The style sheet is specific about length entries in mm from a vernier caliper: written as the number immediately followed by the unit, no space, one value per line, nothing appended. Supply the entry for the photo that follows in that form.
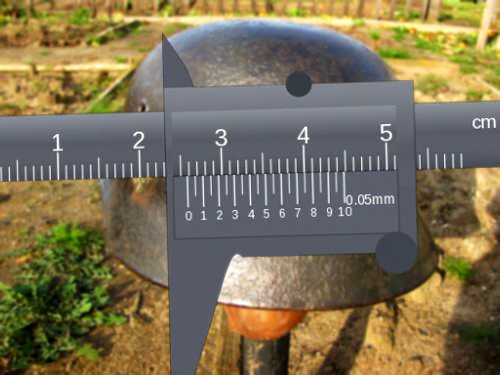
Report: 25.8mm
